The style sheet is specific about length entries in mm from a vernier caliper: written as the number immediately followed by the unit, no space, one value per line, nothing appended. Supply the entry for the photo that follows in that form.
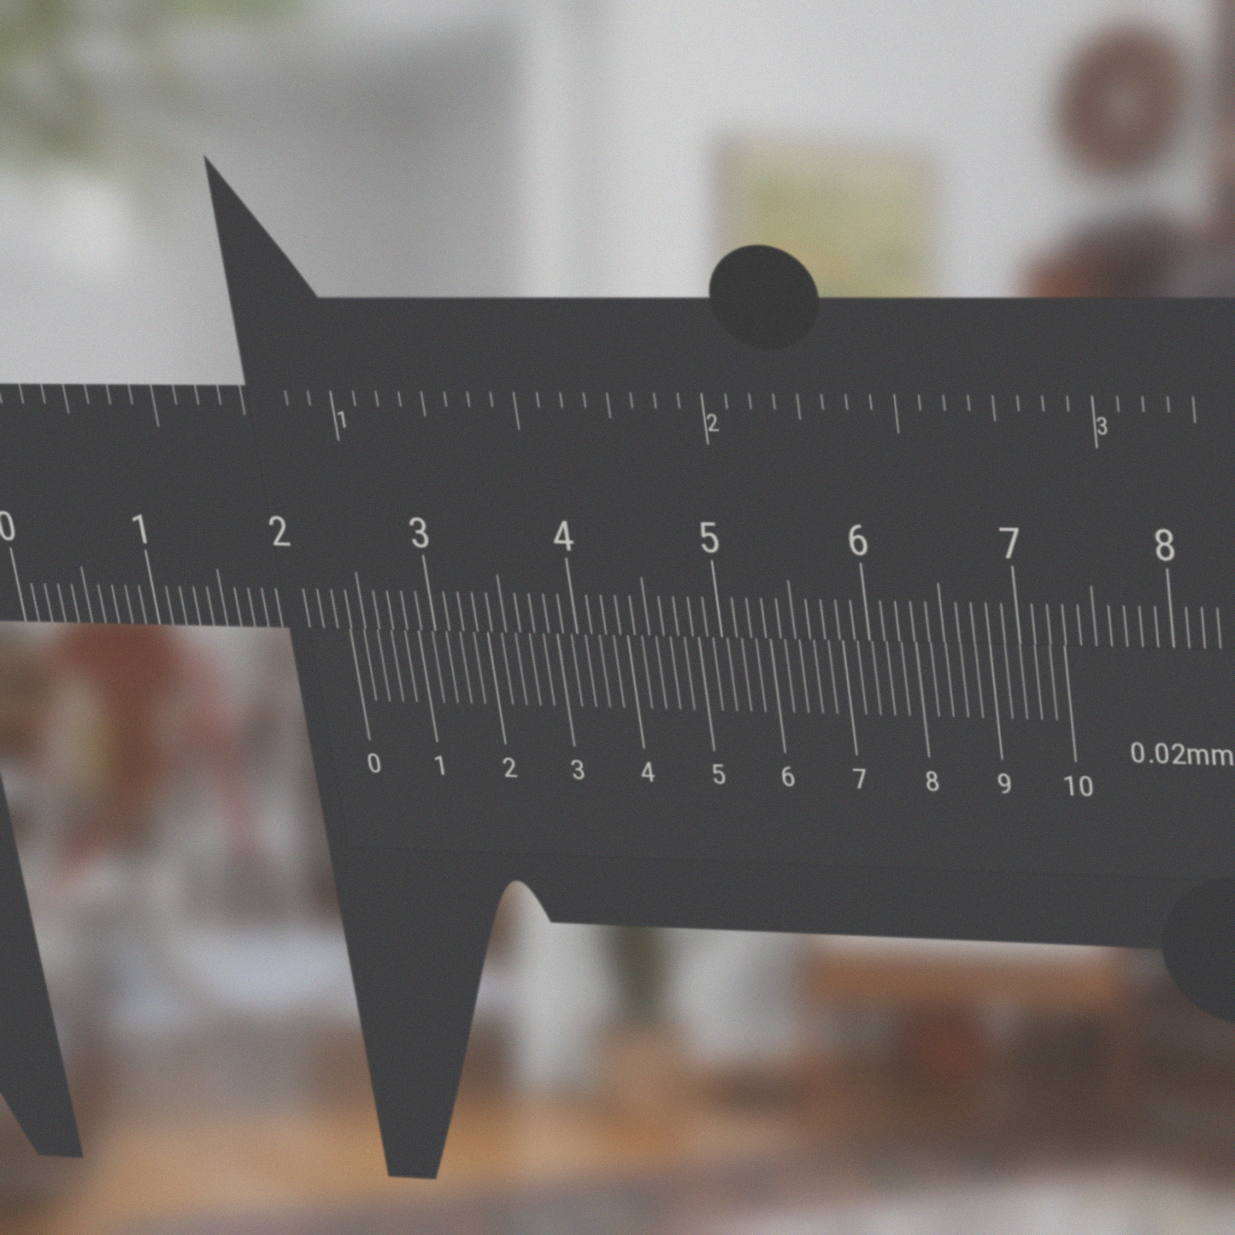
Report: 23.9mm
